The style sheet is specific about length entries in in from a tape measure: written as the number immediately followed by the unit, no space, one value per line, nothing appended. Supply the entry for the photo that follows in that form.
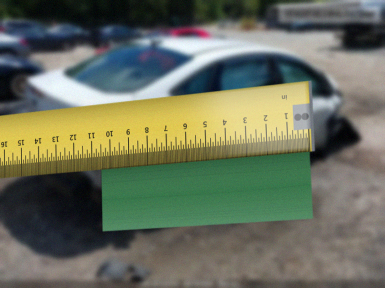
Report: 10.5in
